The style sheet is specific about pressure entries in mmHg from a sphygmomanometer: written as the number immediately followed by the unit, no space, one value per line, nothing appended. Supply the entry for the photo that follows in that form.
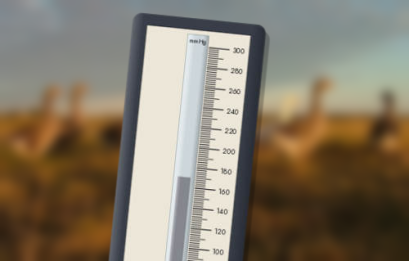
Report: 170mmHg
